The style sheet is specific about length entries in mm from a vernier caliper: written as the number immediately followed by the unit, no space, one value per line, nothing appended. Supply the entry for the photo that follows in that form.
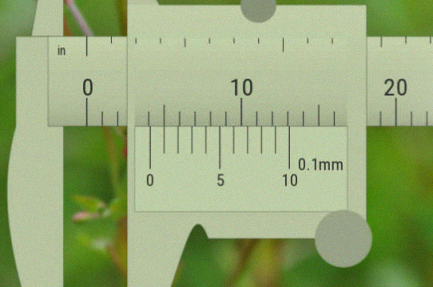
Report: 4.1mm
